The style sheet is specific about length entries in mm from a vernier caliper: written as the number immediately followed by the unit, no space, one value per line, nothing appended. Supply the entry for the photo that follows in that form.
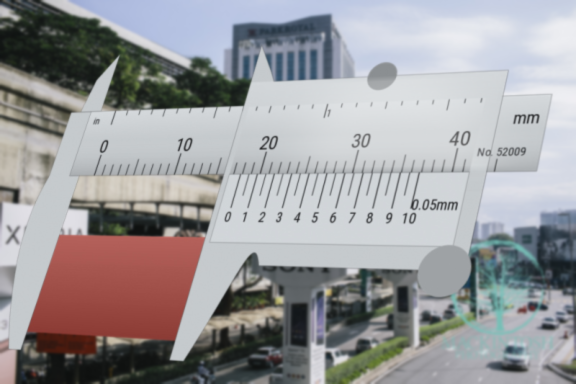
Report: 17.8mm
